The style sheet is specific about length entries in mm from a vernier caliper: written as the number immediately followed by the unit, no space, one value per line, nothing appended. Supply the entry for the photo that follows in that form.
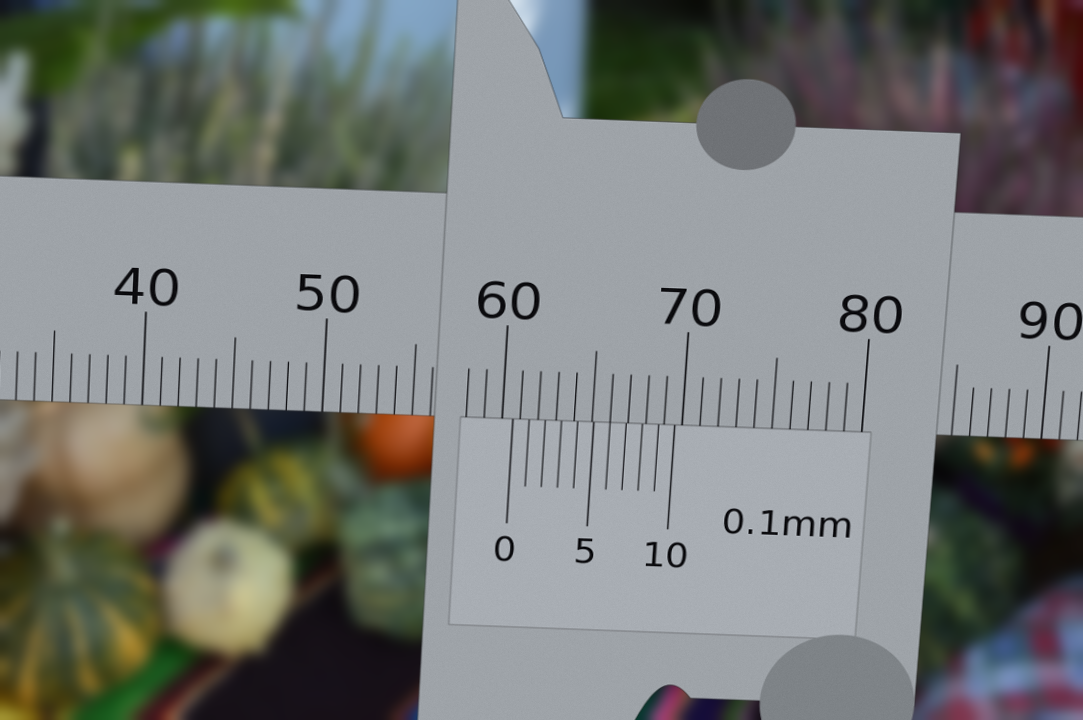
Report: 60.6mm
